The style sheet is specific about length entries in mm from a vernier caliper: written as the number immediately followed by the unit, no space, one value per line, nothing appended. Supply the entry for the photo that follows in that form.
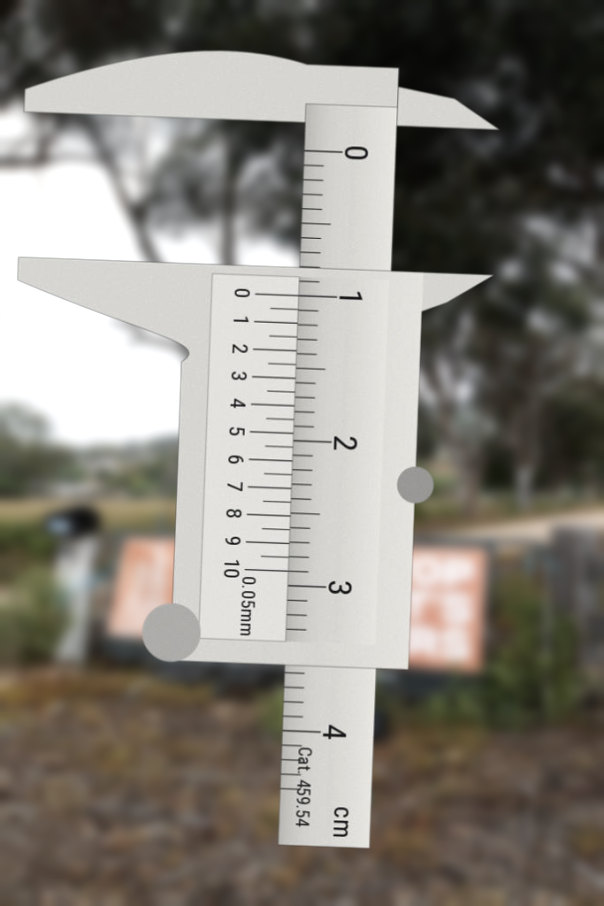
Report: 10.0mm
